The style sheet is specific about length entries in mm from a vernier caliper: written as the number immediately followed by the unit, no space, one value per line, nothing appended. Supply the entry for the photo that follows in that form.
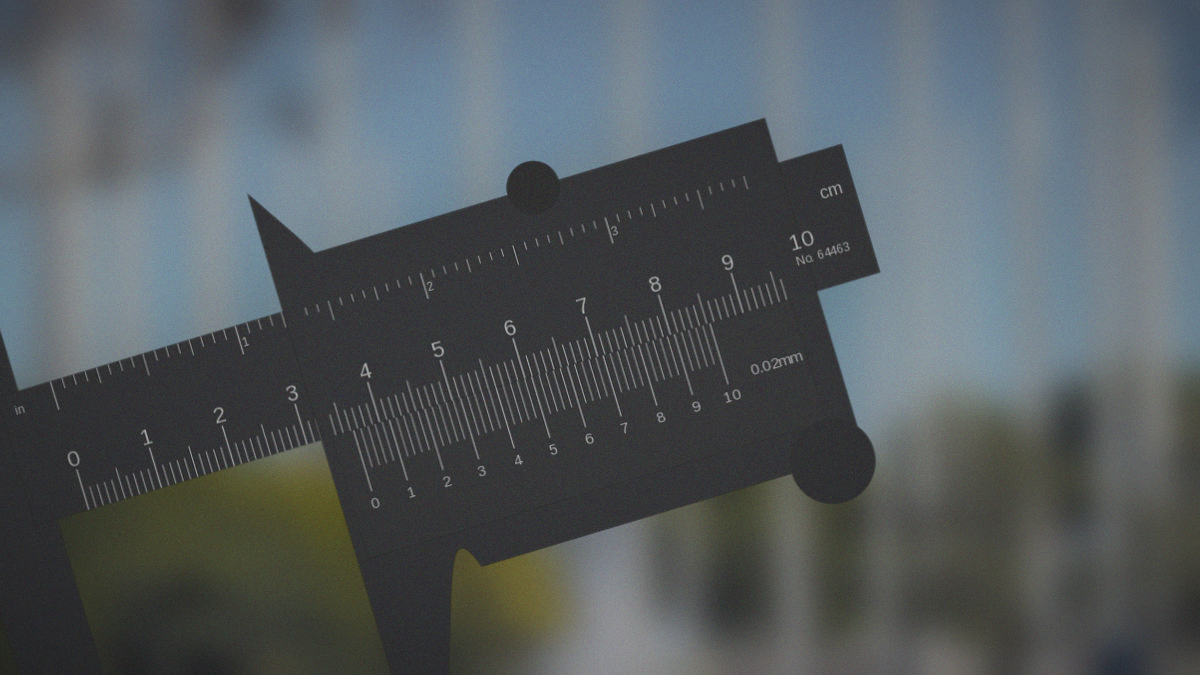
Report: 36.4mm
